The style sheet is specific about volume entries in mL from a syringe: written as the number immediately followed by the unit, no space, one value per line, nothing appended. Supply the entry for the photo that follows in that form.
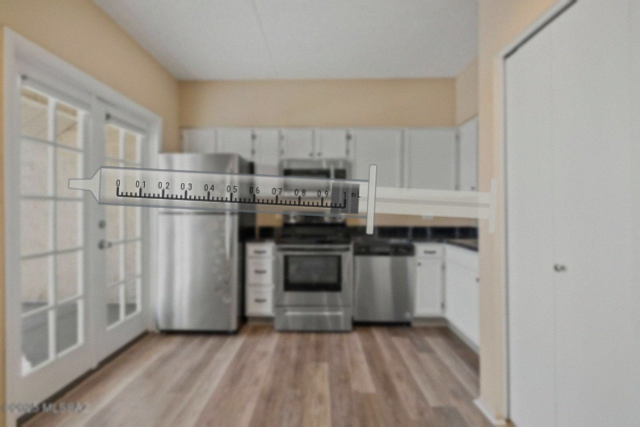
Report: 0.94mL
